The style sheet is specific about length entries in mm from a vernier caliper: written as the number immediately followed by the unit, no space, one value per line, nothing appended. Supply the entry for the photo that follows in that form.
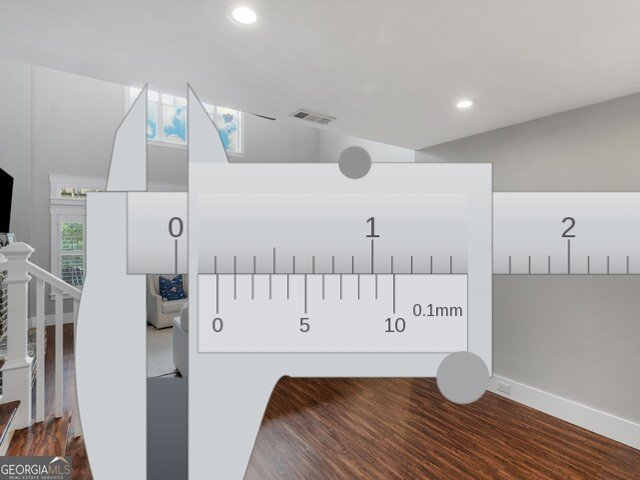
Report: 2.1mm
